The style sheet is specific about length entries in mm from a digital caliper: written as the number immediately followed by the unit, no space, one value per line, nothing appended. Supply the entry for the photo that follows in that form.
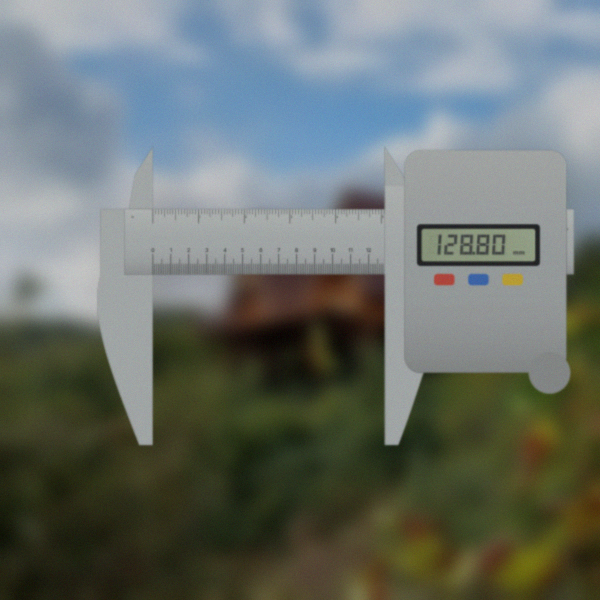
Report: 128.80mm
